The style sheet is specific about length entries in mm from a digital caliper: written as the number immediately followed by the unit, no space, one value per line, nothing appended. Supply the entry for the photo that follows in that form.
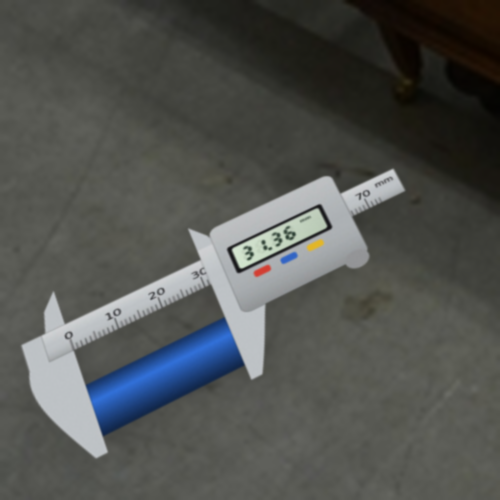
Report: 31.36mm
